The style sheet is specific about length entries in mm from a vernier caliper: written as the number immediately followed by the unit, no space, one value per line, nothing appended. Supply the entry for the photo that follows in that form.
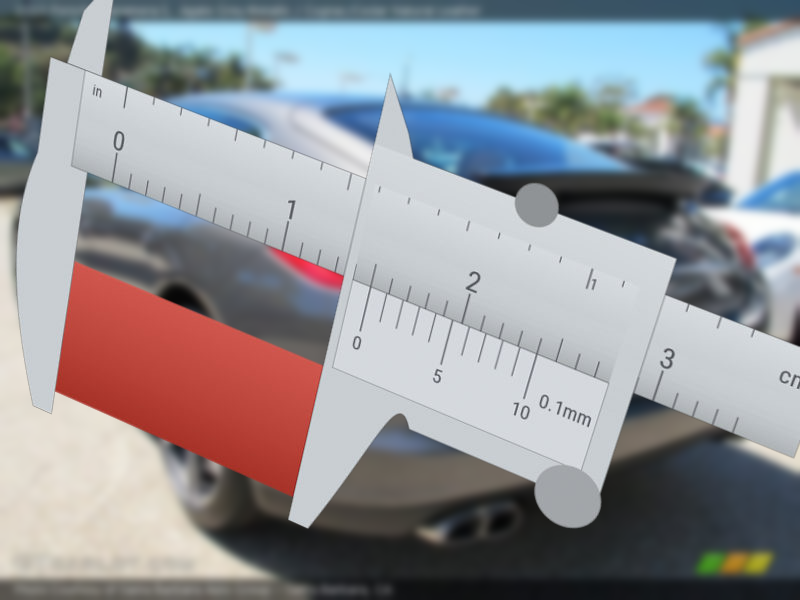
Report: 15.0mm
